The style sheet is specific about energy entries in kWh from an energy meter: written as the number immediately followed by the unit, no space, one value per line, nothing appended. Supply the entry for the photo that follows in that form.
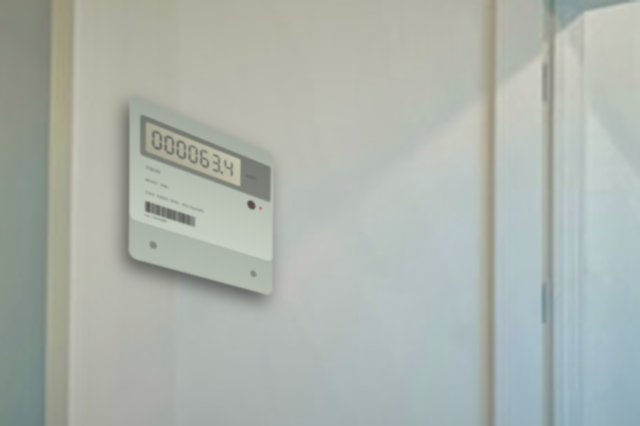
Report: 63.4kWh
